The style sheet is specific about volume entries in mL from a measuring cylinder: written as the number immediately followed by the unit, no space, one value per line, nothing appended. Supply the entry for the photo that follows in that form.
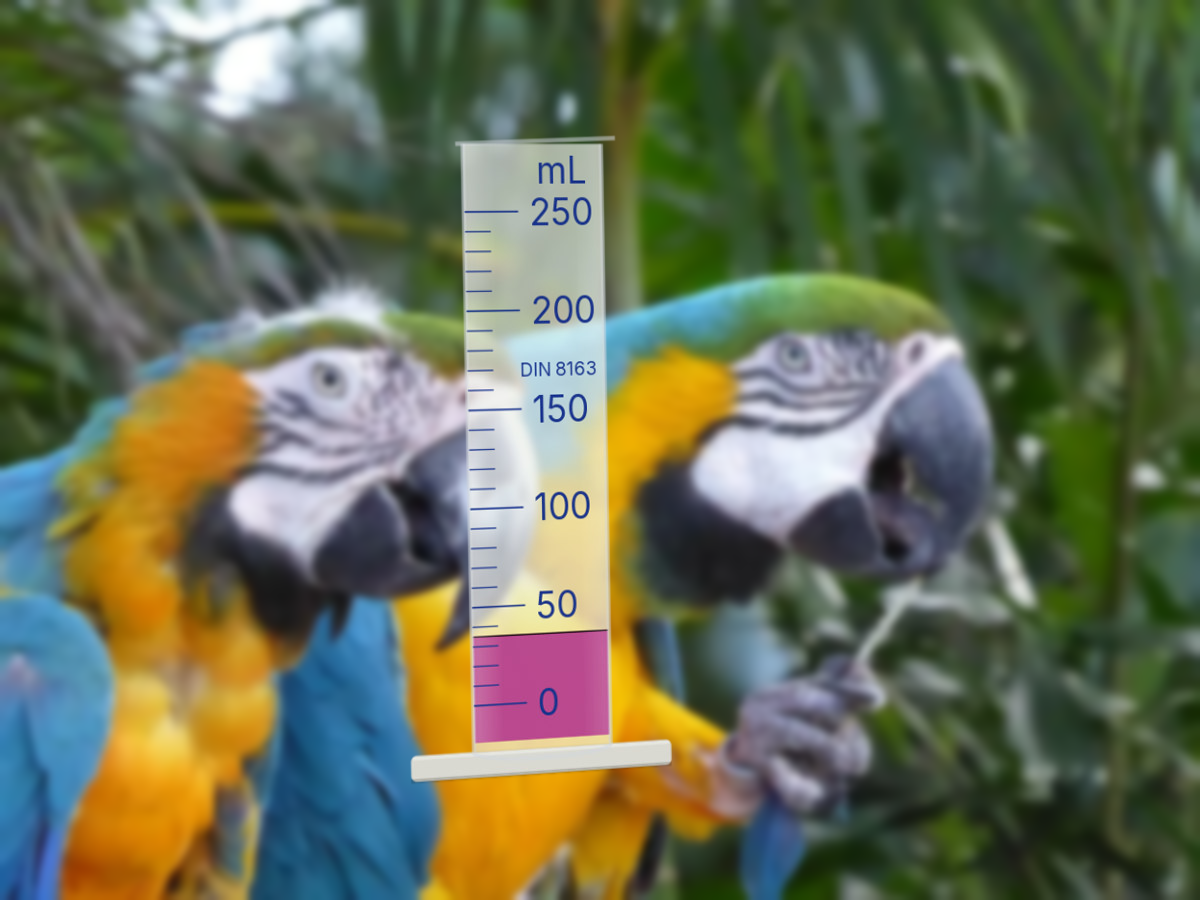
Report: 35mL
